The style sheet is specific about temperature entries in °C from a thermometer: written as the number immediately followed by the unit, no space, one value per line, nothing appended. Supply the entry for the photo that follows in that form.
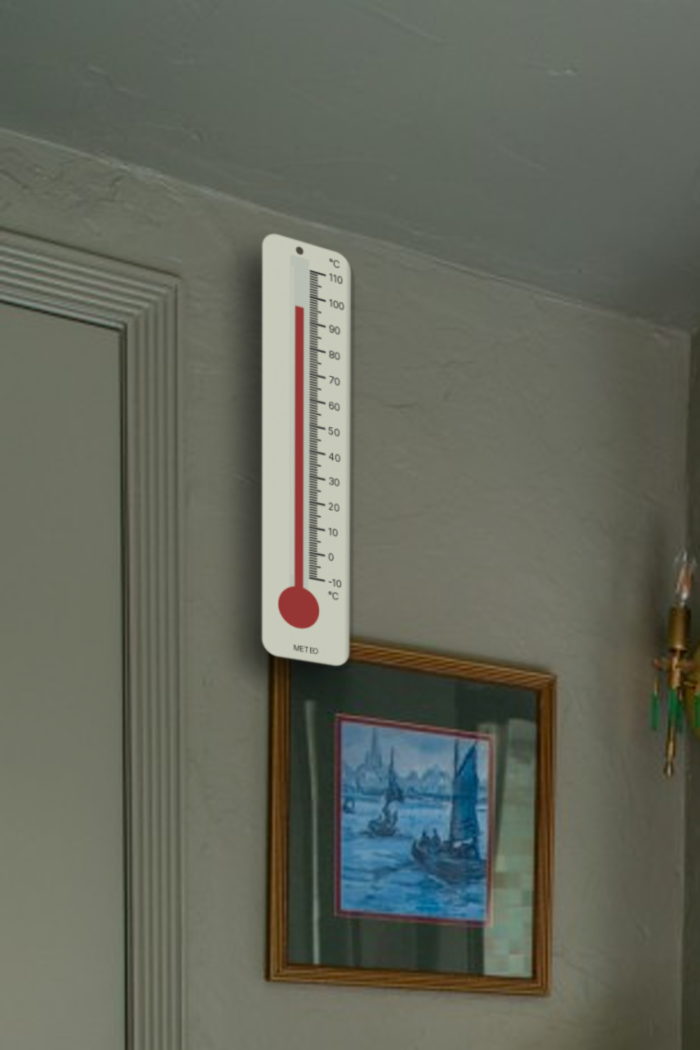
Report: 95°C
